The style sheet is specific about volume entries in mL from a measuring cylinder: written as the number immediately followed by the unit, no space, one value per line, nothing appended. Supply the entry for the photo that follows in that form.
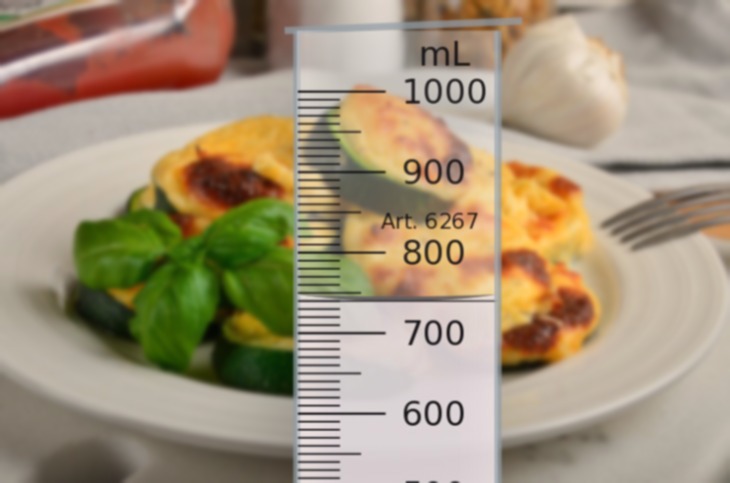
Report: 740mL
